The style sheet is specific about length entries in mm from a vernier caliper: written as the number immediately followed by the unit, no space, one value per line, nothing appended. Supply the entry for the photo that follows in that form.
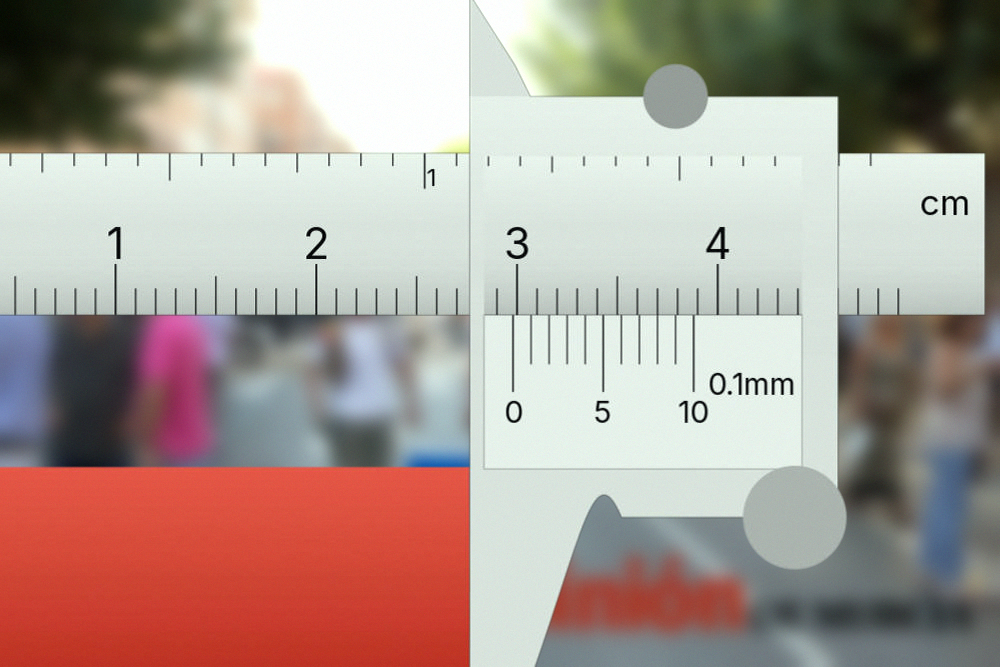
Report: 29.8mm
